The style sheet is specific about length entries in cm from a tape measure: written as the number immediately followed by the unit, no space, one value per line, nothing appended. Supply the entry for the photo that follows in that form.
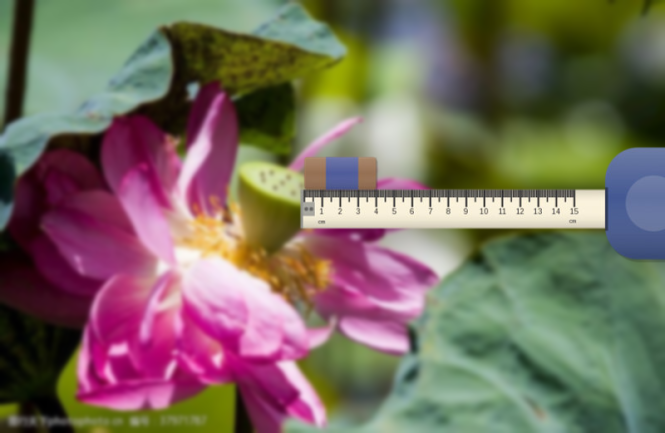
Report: 4cm
